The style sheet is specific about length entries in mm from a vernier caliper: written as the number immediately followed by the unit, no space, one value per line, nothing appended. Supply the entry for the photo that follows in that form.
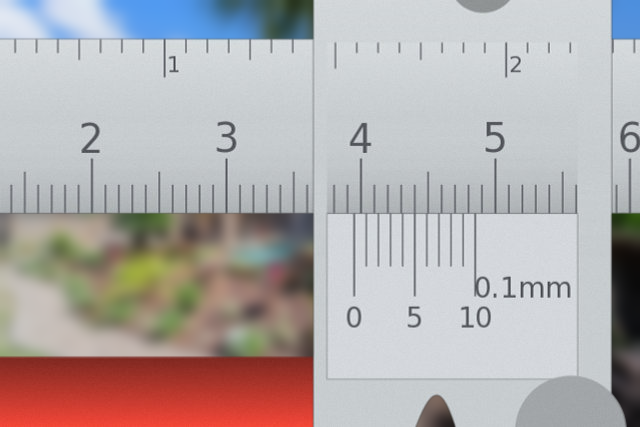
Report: 39.5mm
